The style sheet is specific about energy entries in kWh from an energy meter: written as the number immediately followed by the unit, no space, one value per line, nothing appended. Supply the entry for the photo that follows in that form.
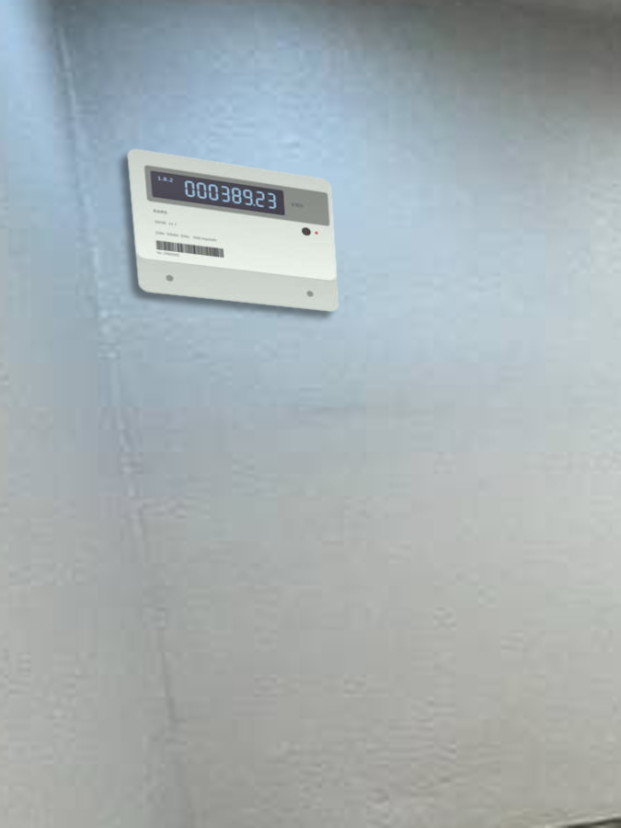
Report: 389.23kWh
